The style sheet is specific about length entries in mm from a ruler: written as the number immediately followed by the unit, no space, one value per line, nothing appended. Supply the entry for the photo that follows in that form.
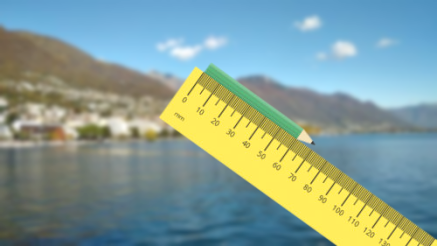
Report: 70mm
